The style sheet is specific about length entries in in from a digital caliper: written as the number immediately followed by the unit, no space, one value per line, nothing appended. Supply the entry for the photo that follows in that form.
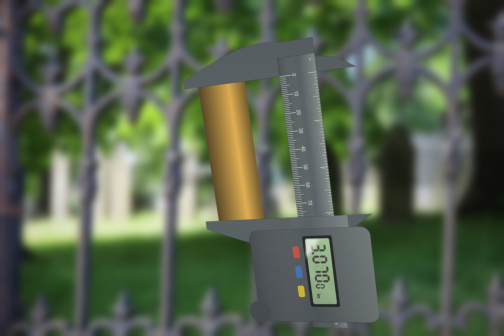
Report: 3.0700in
